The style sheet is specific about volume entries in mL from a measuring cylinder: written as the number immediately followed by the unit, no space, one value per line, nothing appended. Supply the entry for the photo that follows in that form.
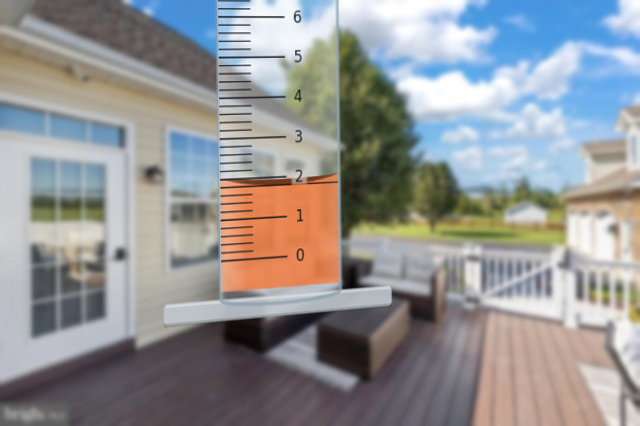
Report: 1.8mL
